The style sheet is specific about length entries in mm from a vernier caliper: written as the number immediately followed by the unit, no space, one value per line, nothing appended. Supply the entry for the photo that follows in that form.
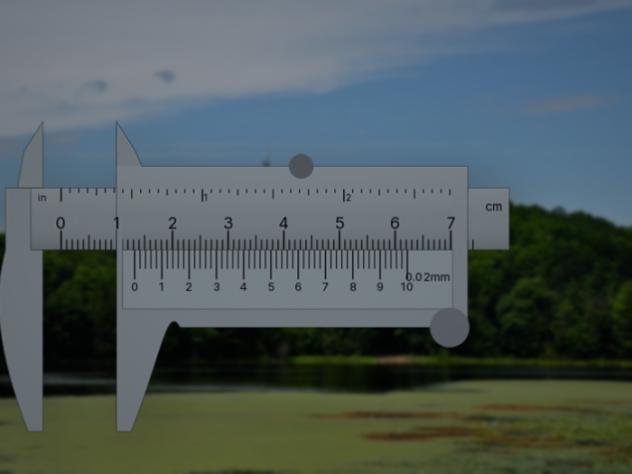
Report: 13.2mm
